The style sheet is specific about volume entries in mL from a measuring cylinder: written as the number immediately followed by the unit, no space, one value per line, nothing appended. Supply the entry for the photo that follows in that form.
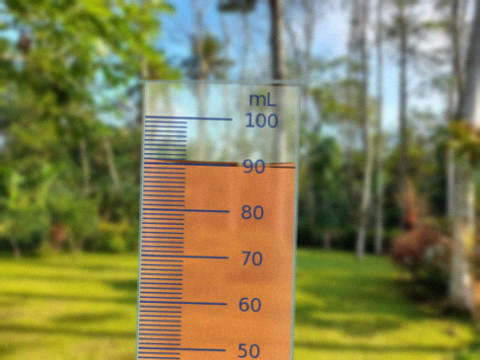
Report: 90mL
